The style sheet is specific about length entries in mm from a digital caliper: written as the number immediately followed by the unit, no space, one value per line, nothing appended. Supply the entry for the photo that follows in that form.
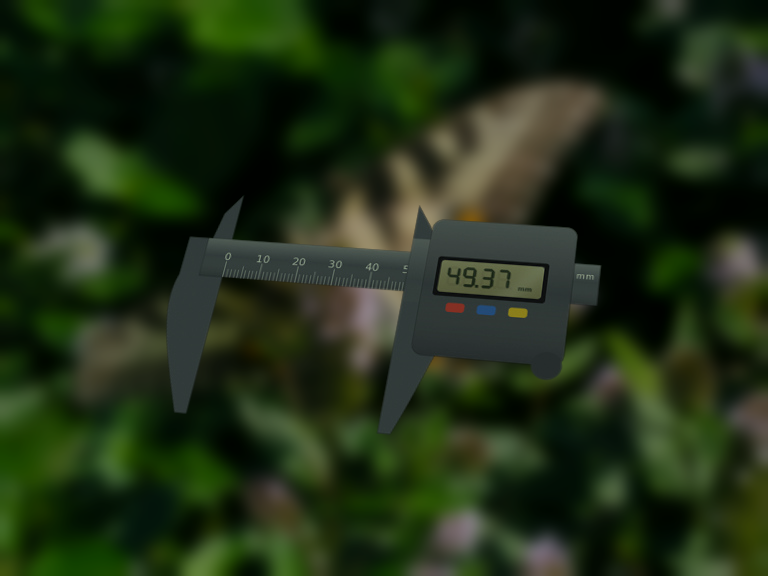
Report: 49.37mm
